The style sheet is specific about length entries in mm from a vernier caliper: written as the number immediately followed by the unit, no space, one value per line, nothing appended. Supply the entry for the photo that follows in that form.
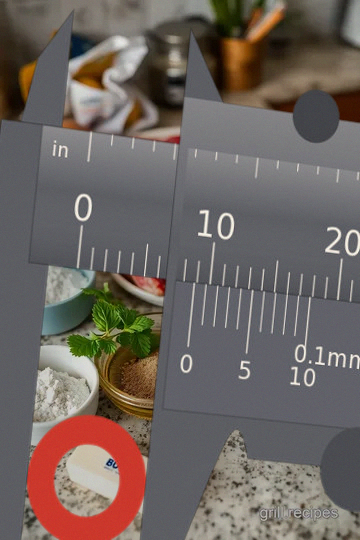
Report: 8.8mm
